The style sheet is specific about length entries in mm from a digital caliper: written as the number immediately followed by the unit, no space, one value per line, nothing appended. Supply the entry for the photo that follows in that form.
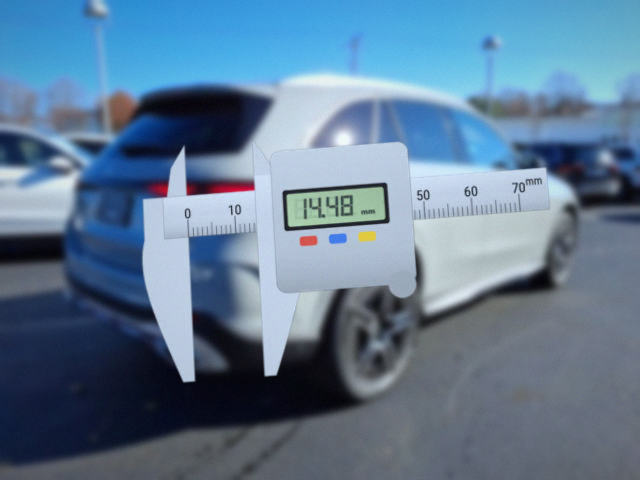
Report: 14.48mm
